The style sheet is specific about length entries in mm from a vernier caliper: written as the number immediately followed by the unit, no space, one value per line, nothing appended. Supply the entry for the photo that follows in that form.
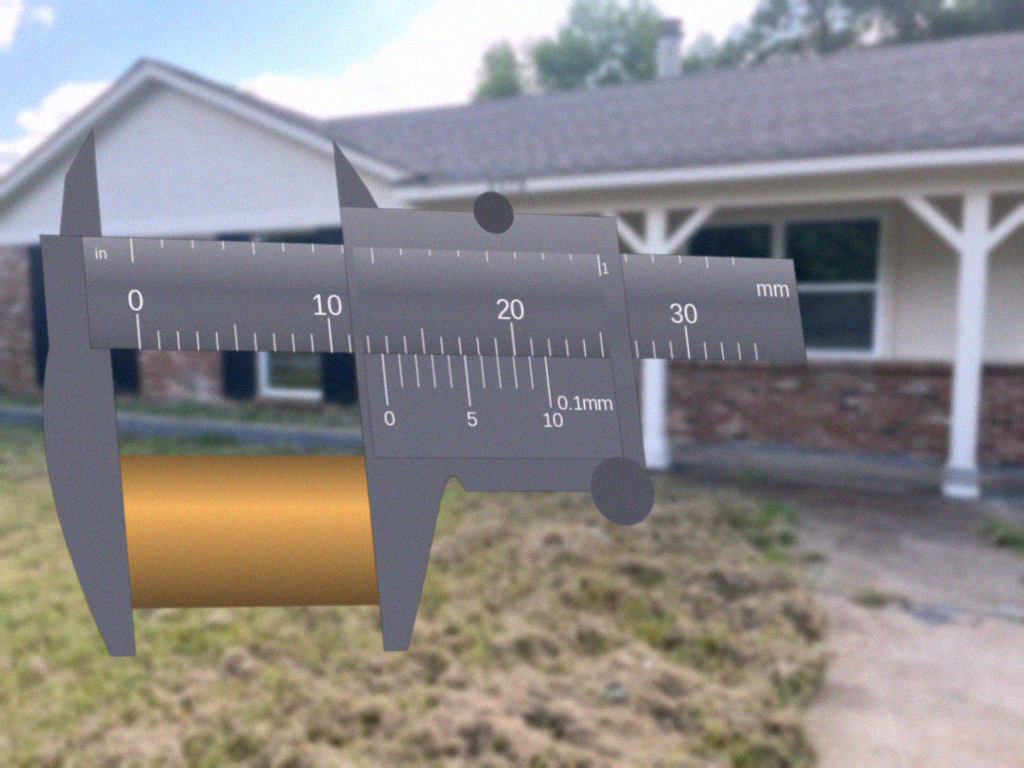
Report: 12.7mm
